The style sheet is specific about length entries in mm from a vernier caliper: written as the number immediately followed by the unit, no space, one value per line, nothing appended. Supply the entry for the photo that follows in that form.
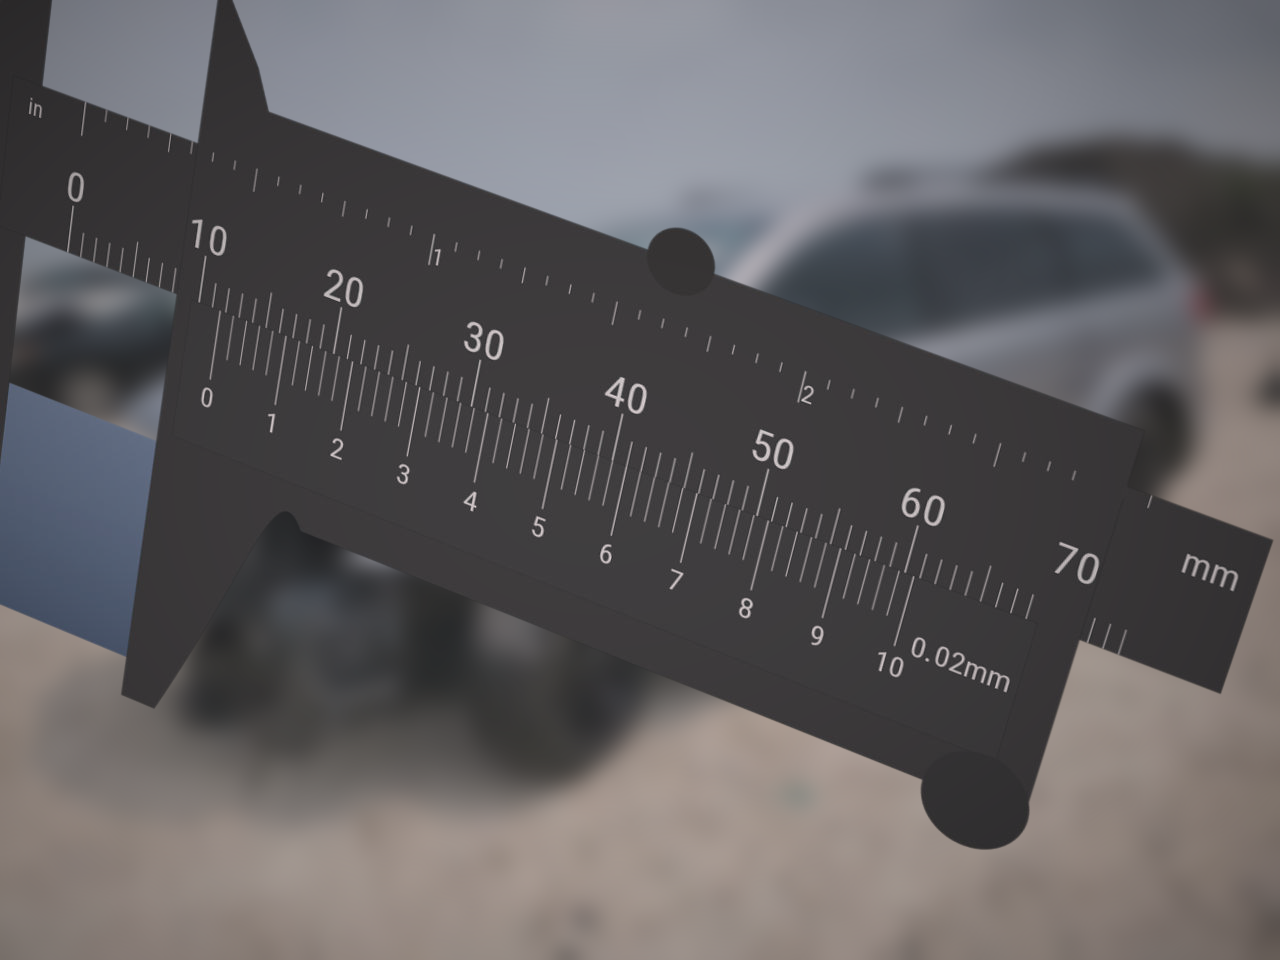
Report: 11.6mm
